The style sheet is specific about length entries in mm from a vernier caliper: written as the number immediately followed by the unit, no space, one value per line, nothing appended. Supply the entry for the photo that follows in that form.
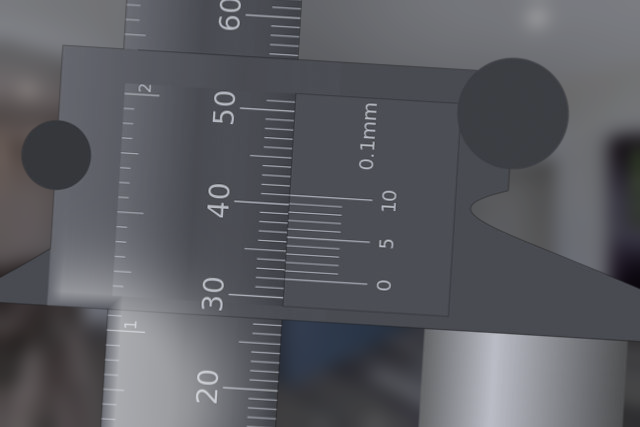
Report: 32.0mm
